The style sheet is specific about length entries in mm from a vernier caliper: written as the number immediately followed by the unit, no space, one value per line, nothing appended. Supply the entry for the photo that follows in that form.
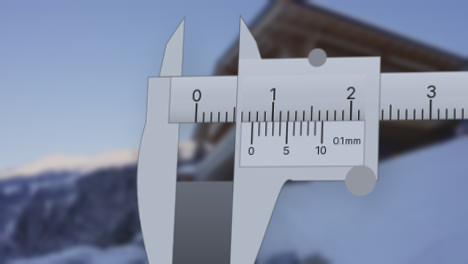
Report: 7.4mm
